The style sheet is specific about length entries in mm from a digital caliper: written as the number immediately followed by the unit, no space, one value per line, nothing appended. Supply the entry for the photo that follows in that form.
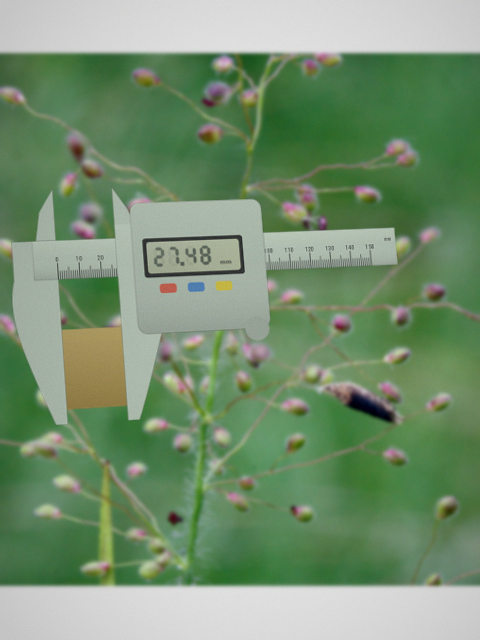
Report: 27.48mm
